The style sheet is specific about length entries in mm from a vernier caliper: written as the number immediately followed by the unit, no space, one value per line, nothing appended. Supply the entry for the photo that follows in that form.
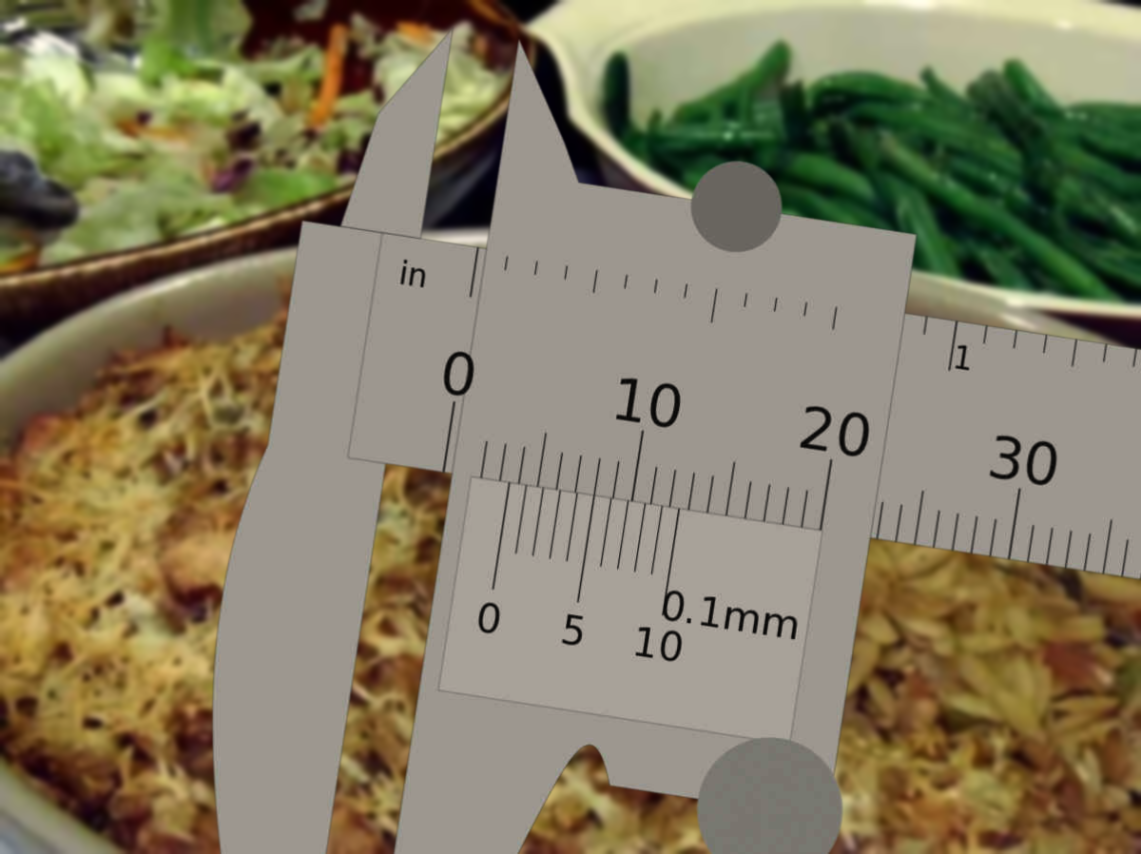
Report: 3.5mm
